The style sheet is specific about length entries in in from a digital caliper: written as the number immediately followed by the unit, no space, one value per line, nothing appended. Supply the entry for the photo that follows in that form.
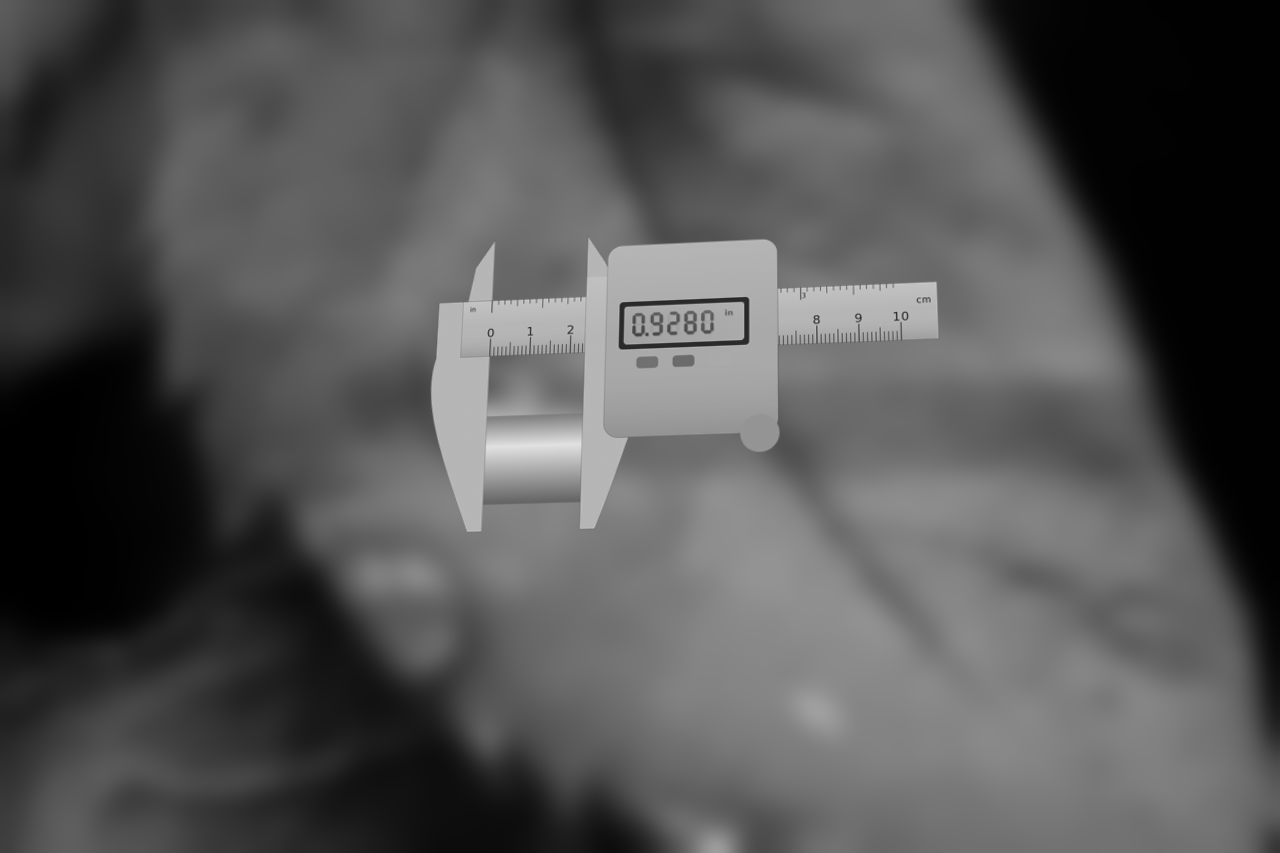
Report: 0.9280in
